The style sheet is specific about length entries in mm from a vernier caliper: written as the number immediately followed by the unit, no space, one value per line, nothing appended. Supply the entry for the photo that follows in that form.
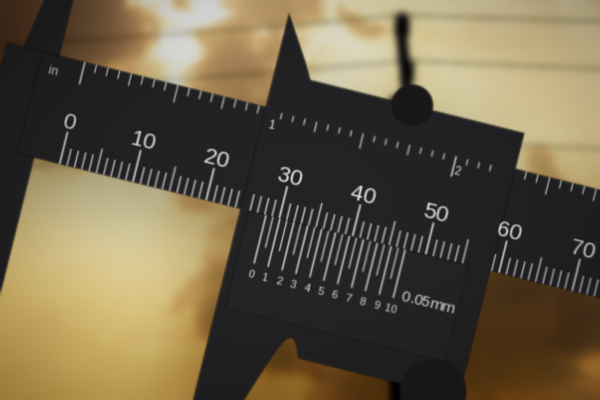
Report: 28.2mm
